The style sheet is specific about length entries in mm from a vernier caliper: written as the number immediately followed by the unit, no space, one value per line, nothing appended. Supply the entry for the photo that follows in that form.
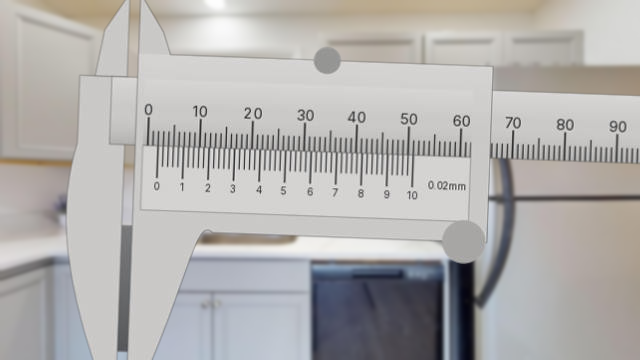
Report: 2.0mm
